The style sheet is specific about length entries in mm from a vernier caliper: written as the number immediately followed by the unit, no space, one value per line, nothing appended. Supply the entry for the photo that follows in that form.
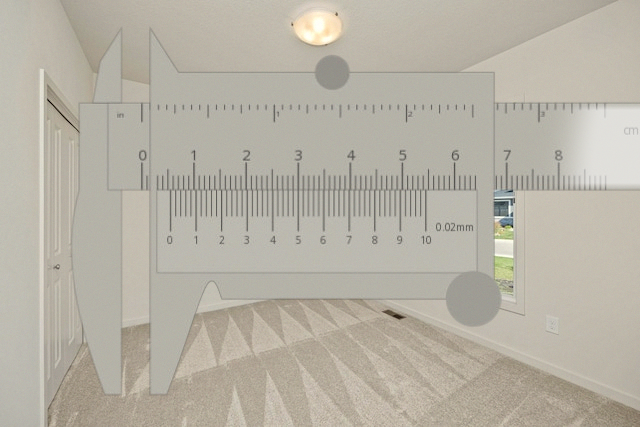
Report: 5.5mm
